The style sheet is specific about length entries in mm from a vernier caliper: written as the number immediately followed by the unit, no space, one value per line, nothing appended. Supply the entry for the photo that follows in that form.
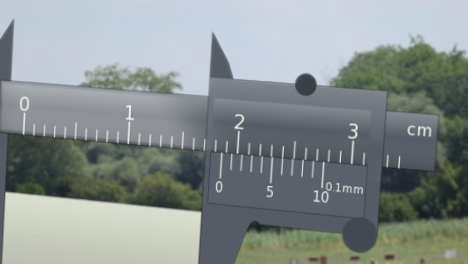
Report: 18.6mm
